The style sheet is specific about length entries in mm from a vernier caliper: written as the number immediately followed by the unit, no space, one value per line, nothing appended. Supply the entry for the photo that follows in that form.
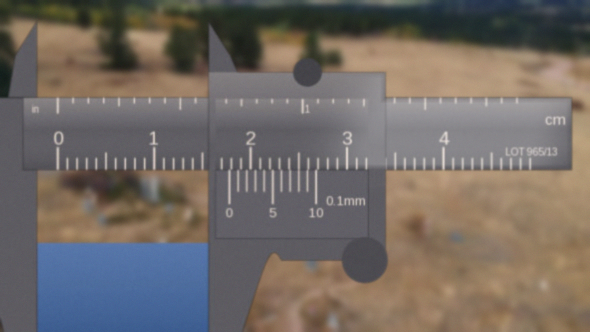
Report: 17.8mm
